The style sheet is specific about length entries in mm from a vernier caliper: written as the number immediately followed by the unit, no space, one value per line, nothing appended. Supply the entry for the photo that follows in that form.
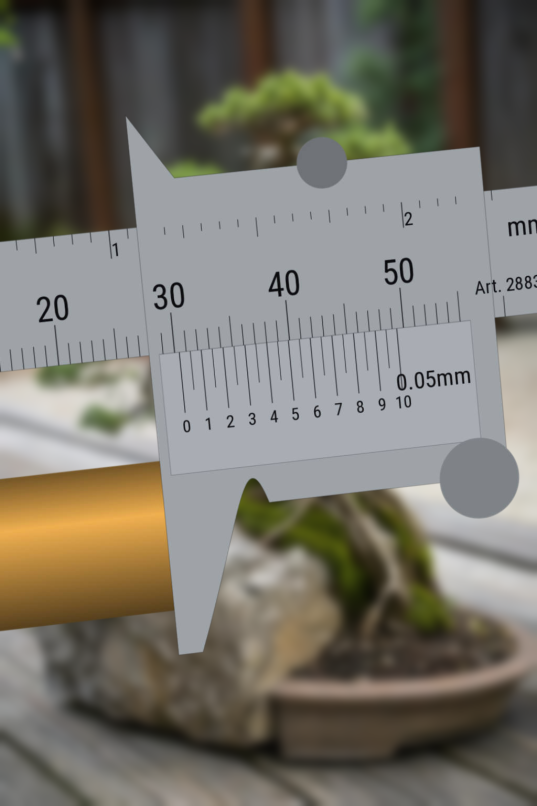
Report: 30.4mm
